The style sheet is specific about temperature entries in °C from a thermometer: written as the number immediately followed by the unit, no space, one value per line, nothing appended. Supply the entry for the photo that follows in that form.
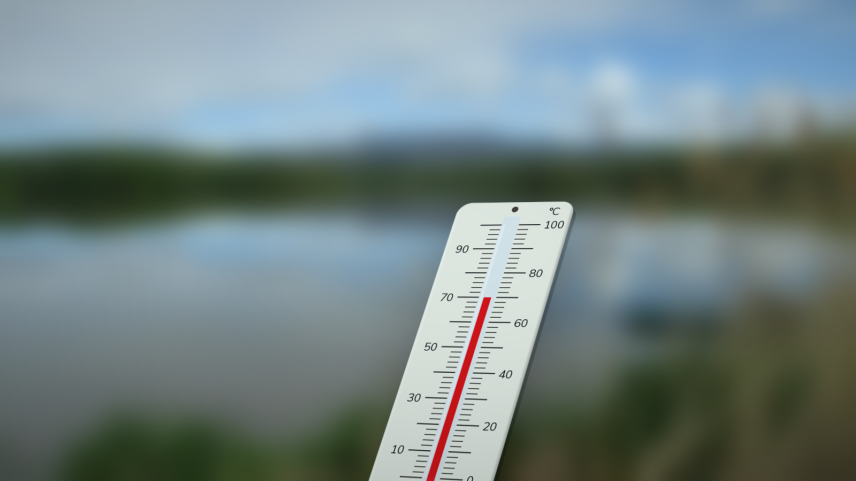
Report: 70°C
